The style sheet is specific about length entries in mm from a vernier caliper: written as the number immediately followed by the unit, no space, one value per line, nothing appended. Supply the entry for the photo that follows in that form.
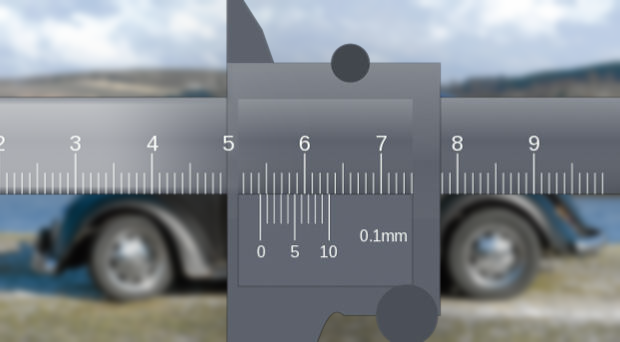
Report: 54.2mm
